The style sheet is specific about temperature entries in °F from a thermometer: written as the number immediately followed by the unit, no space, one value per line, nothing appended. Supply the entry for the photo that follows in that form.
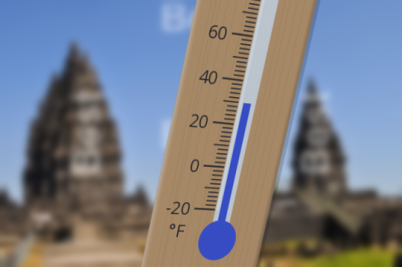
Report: 30°F
